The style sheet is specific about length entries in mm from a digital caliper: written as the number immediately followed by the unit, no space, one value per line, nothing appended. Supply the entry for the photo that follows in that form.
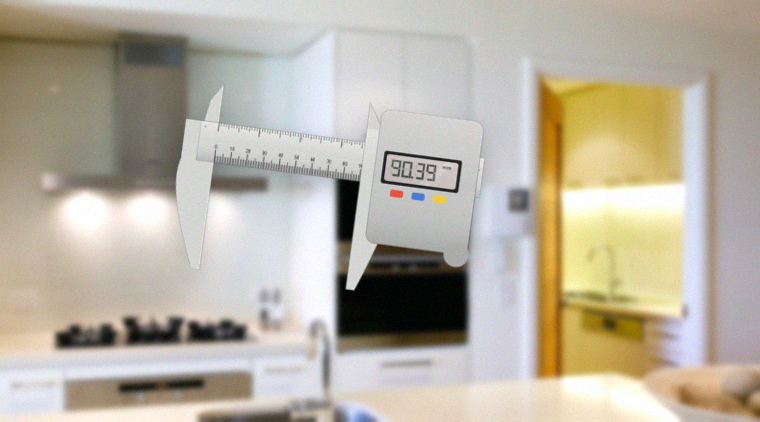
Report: 90.39mm
